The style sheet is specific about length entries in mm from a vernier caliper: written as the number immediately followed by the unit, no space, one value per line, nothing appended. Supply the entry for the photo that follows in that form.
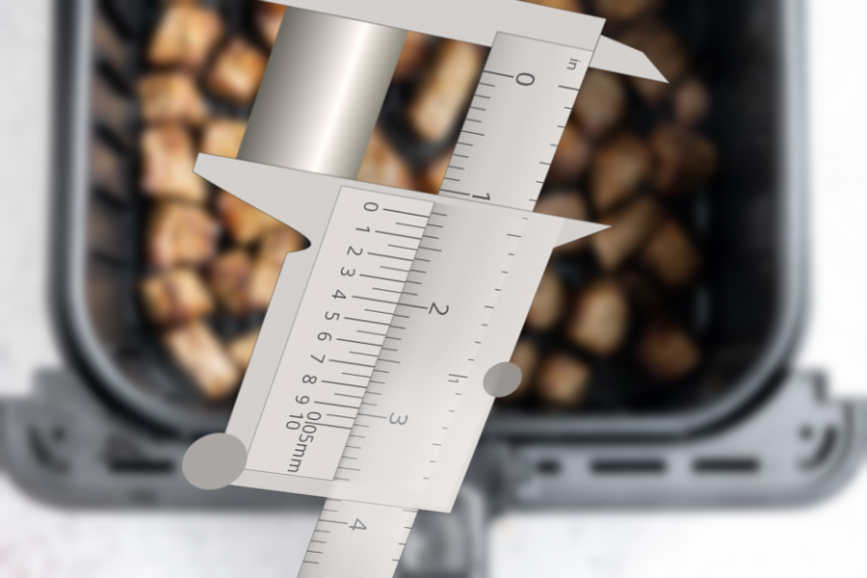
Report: 12.4mm
